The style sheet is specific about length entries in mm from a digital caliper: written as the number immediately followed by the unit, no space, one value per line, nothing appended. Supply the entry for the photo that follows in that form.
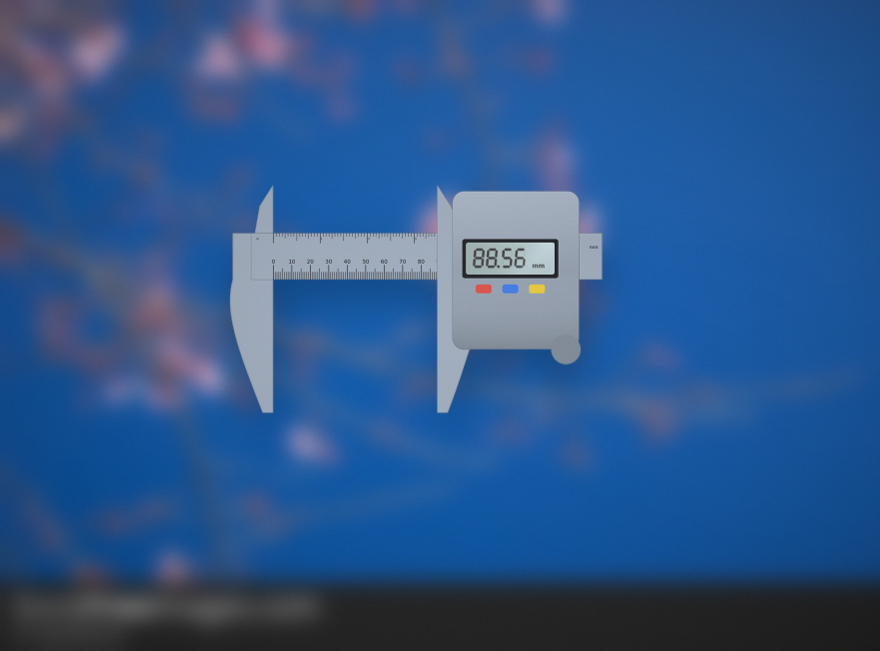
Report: 88.56mm
